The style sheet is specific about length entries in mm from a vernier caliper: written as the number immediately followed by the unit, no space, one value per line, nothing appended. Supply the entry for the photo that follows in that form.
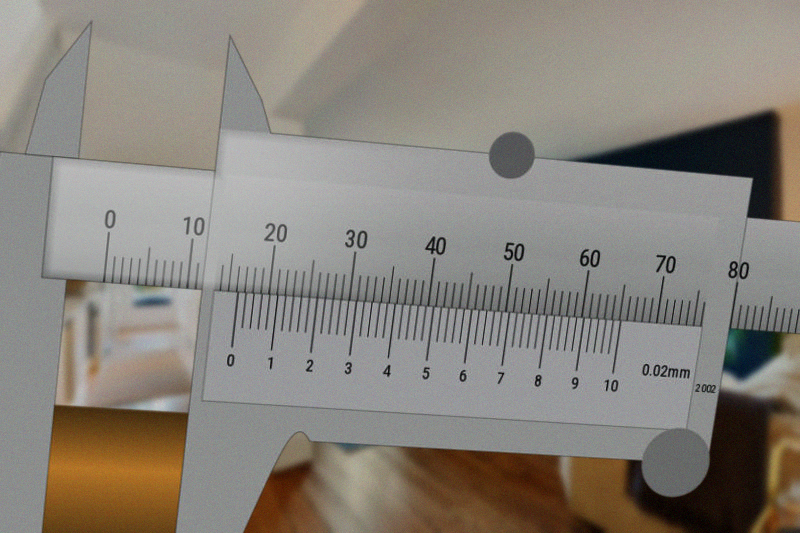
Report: 16.2mm
